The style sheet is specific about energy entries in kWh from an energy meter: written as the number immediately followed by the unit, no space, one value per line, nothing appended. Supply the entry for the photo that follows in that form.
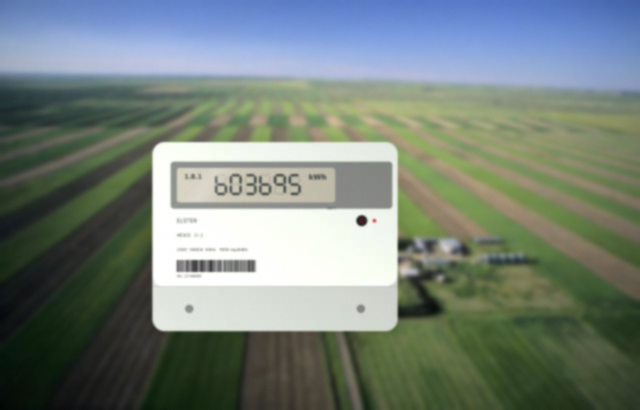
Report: 603695kWh
